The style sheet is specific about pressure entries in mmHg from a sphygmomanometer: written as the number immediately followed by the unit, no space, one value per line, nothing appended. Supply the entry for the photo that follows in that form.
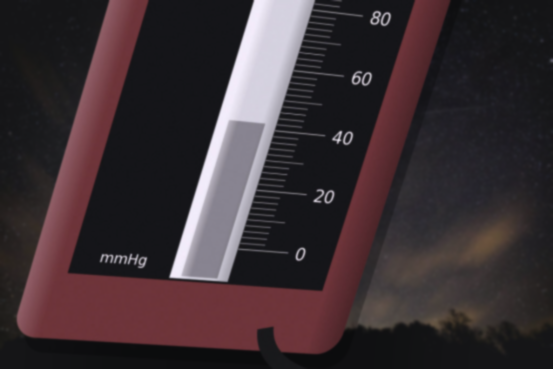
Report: 42mmHg
